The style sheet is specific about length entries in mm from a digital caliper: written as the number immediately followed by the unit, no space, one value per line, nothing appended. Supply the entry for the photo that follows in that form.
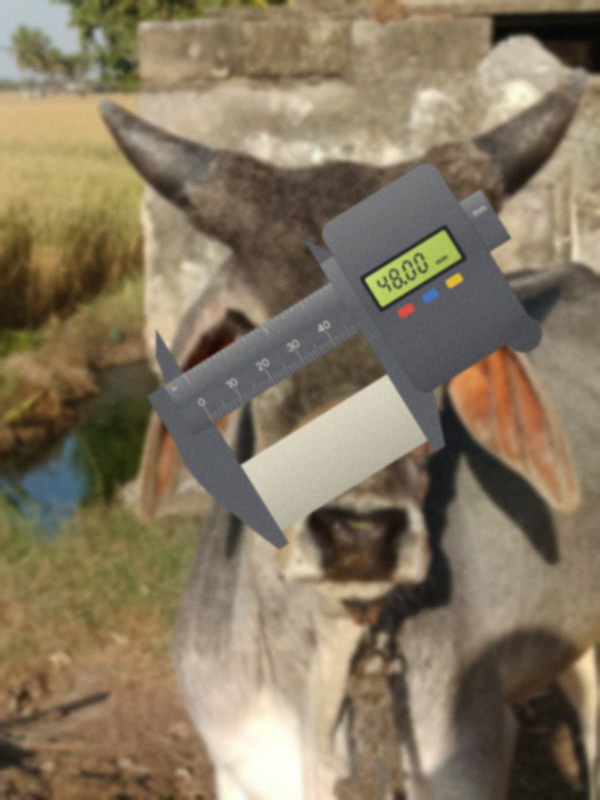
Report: 48.00mm
